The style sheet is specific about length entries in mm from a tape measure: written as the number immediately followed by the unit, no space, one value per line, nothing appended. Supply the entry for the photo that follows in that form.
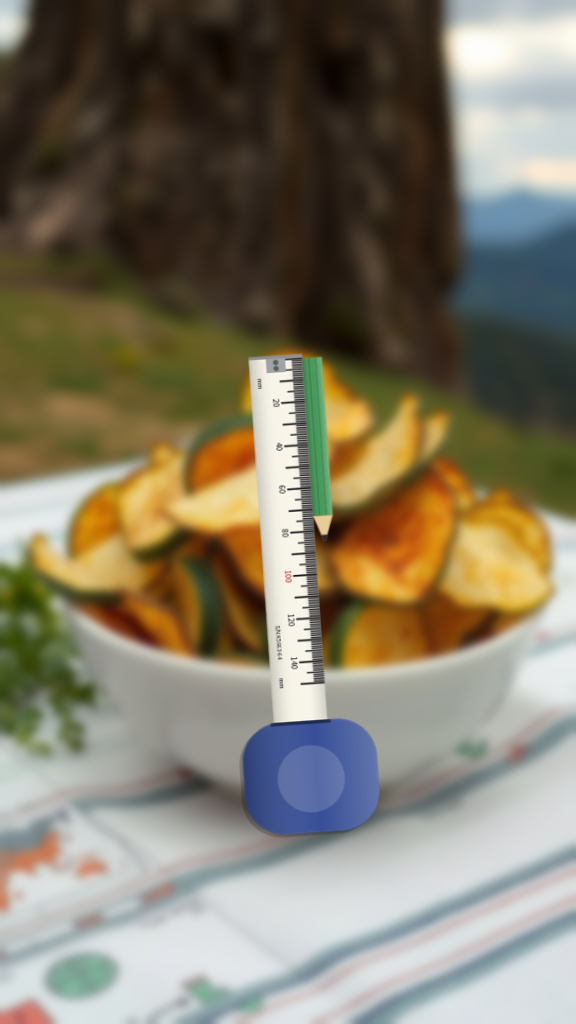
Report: 85mm
